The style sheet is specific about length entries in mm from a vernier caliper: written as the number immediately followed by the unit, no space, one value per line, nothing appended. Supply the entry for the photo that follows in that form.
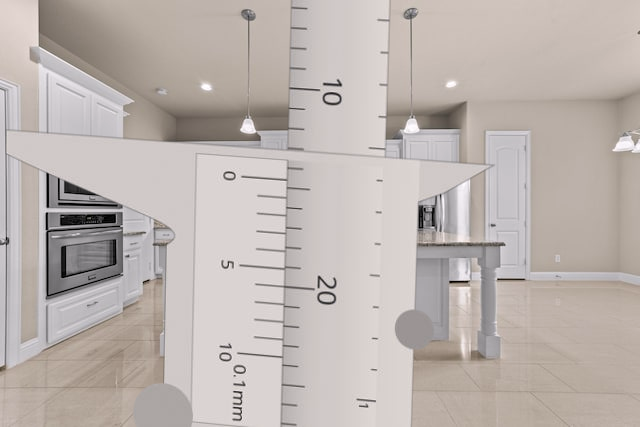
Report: 14.6mm
